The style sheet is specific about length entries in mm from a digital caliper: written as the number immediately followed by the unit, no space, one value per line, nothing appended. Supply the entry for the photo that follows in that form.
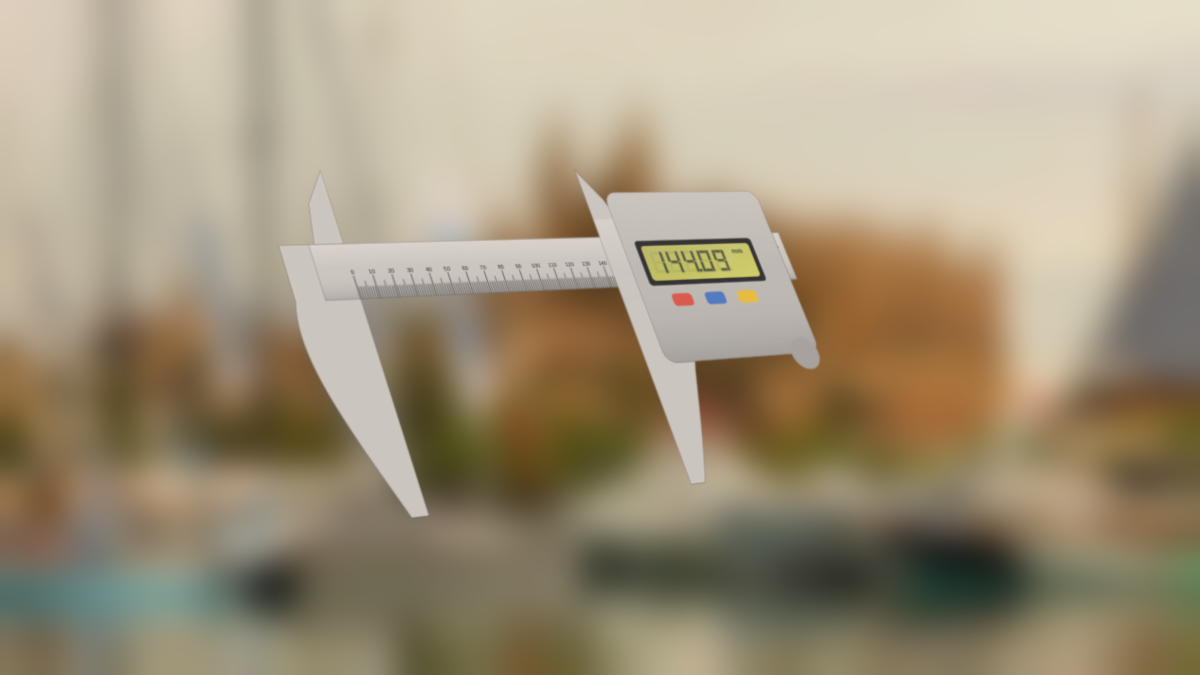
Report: 144.09mm
